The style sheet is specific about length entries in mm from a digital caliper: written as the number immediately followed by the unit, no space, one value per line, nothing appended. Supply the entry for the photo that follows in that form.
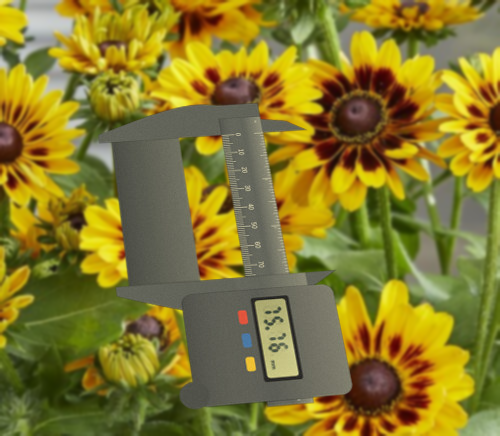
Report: 75.76mm
